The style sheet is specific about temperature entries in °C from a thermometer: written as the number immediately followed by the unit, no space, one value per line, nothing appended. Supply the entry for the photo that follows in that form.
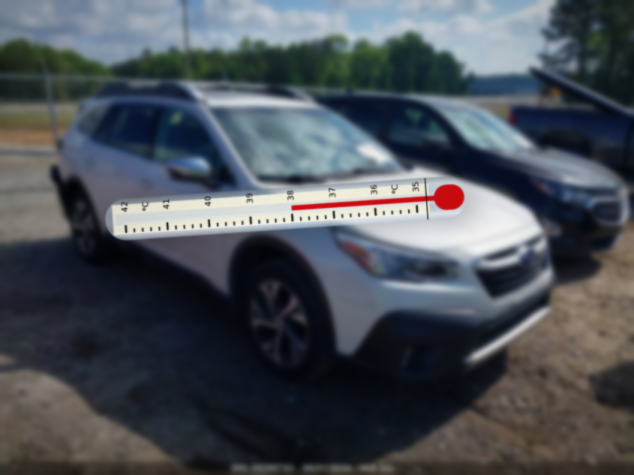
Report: 38°C
